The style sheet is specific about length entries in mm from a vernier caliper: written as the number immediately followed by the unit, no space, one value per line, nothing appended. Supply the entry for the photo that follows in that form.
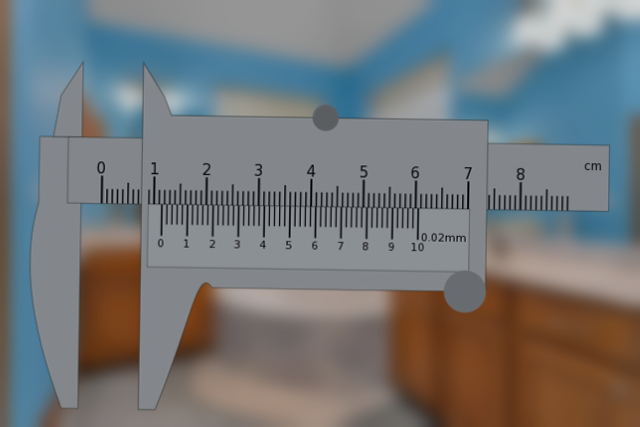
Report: 11.5mm
